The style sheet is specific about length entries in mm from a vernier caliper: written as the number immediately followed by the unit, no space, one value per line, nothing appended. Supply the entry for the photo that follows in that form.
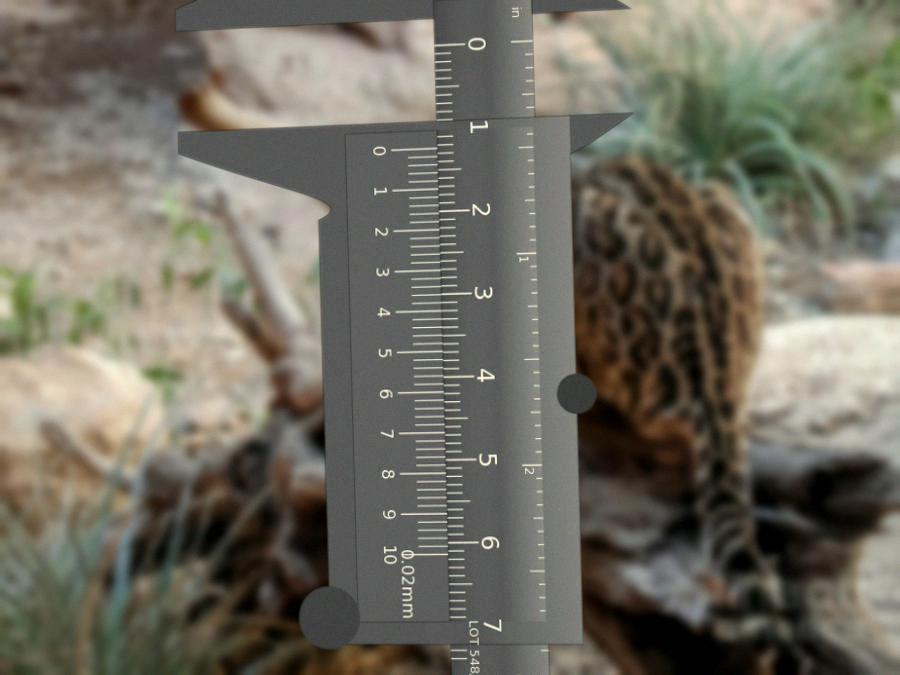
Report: 12.4mm
